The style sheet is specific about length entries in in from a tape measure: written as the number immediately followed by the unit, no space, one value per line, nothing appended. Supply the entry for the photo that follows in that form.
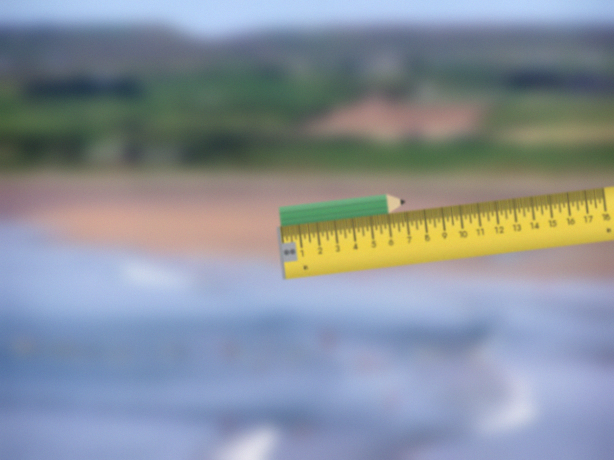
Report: 7in
